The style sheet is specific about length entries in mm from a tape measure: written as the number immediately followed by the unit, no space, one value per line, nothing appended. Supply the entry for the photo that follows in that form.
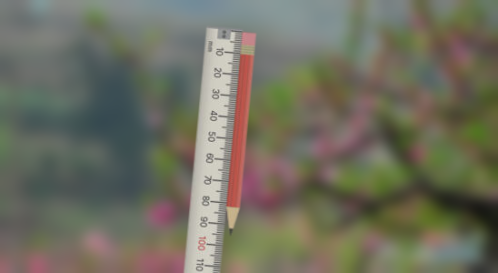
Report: 95mm
